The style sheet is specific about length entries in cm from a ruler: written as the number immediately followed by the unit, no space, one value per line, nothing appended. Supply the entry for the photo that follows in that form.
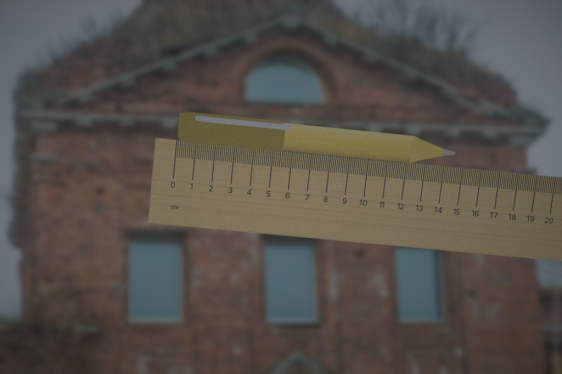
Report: 14.5cm
